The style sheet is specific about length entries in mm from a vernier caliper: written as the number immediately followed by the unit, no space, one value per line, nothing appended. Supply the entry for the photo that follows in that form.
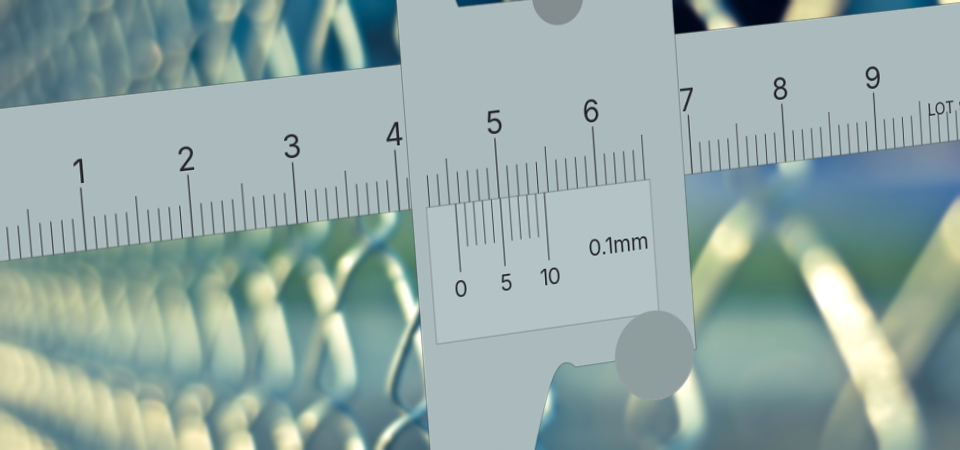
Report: 45.6mm
